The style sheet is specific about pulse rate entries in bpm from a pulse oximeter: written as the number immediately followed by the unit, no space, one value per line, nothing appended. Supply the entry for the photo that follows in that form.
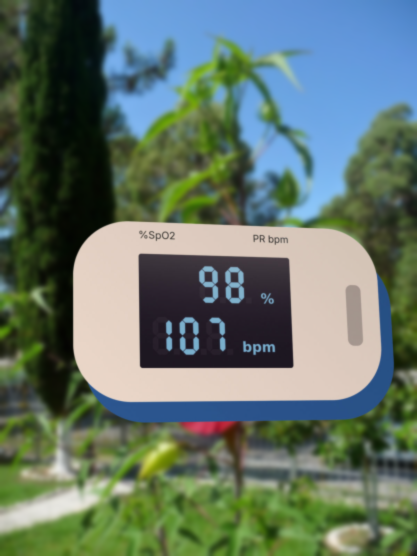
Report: 107bpm
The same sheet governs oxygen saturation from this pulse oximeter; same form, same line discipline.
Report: 98%
